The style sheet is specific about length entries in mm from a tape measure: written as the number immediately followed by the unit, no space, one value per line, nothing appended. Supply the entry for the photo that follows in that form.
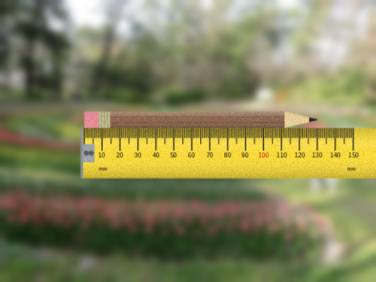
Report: 130mm
